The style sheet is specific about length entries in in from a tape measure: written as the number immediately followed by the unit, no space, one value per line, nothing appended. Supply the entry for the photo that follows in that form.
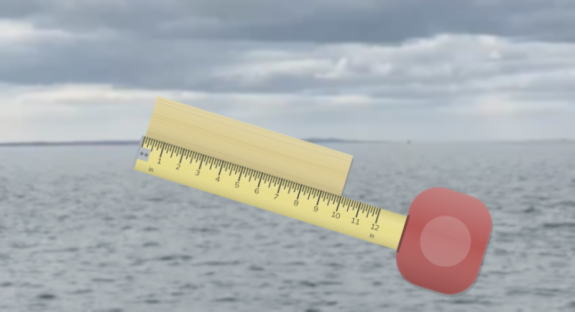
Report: 10in
